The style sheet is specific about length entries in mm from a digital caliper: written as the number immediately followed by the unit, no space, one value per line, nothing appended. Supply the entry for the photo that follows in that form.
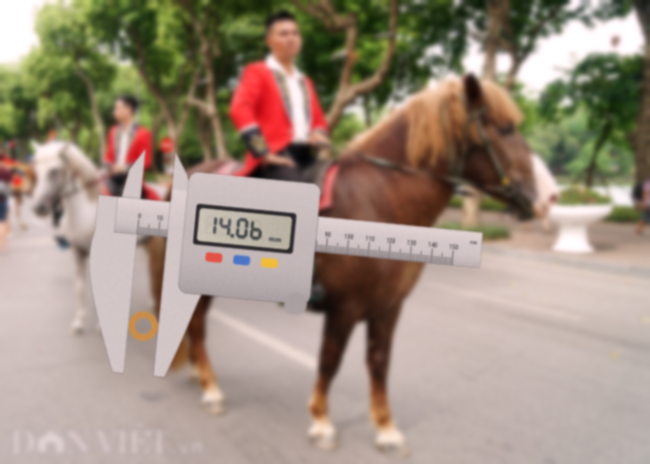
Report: 14.06mm
